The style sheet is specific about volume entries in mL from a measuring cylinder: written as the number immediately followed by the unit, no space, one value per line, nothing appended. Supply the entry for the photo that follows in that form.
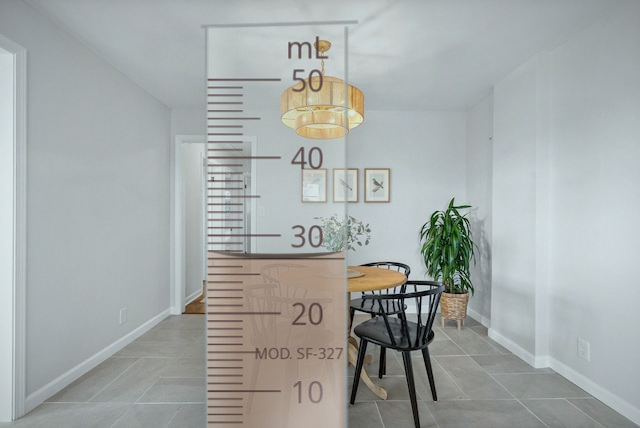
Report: 27mL
